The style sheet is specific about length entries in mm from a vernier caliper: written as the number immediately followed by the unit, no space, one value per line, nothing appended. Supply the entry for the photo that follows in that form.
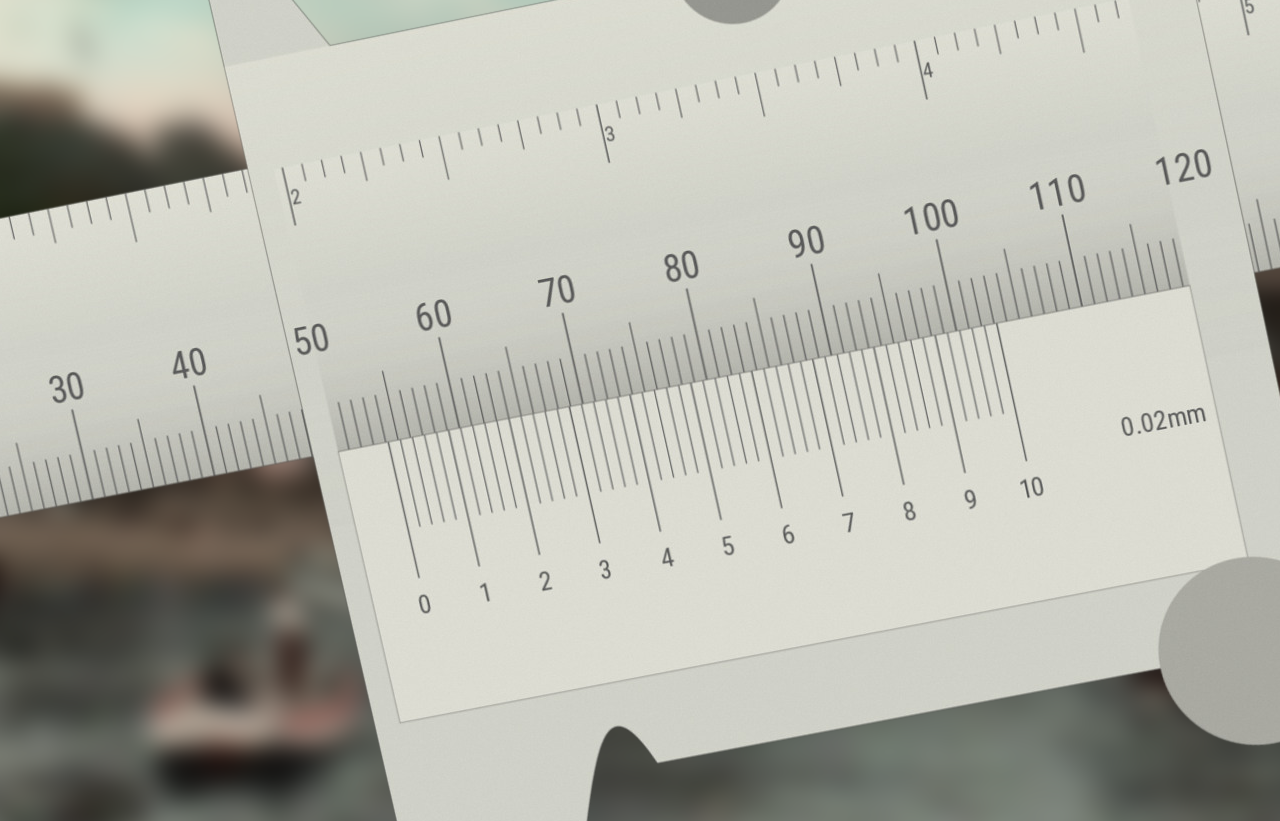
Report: 54.2mm
